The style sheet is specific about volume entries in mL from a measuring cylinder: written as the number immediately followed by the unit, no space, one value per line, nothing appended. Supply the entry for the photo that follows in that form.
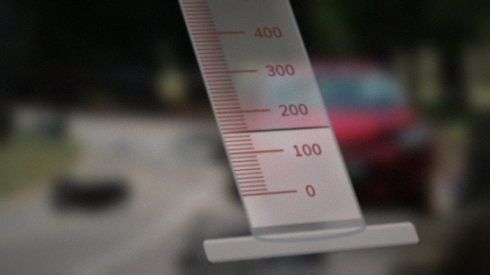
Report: 150mL
